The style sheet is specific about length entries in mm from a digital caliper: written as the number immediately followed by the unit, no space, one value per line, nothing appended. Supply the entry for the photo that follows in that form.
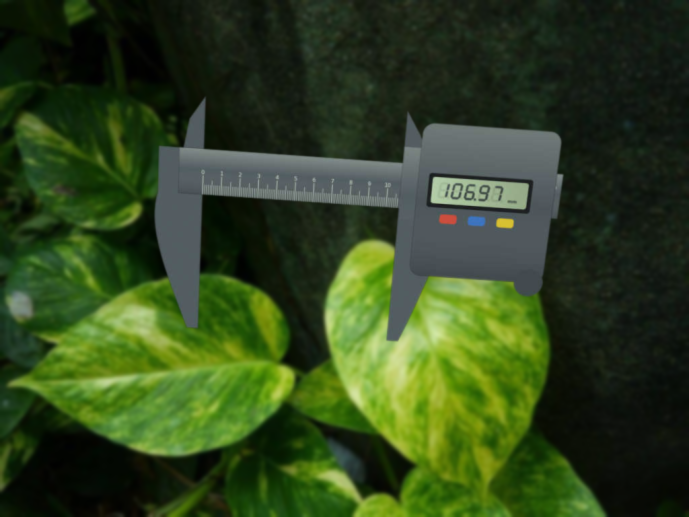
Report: 106.97mm
